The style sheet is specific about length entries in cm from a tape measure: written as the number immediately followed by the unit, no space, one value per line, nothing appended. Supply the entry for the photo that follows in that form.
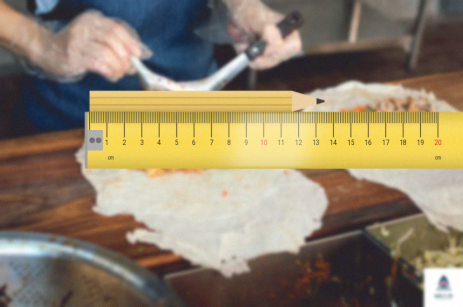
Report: 13.5cm
